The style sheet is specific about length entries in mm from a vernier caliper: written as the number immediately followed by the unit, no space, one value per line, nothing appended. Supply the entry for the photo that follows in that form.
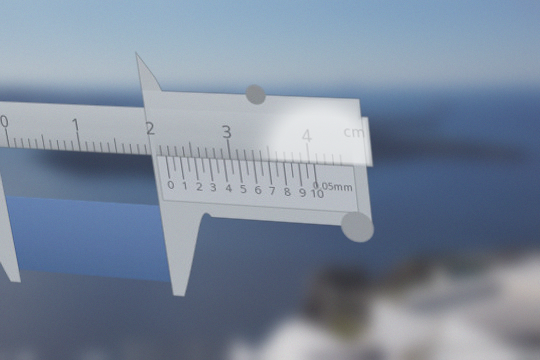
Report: 21.6mm
